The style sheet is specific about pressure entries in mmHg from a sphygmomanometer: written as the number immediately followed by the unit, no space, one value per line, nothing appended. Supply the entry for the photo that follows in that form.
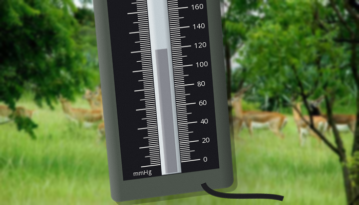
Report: 120mmHg
